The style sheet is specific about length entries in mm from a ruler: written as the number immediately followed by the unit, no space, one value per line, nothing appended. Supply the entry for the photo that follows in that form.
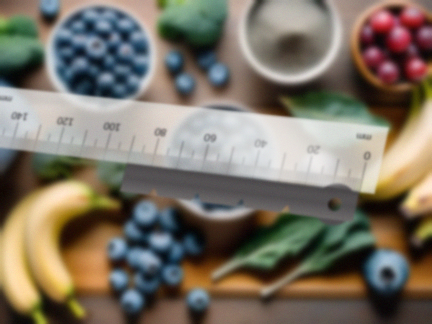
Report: 90mm
